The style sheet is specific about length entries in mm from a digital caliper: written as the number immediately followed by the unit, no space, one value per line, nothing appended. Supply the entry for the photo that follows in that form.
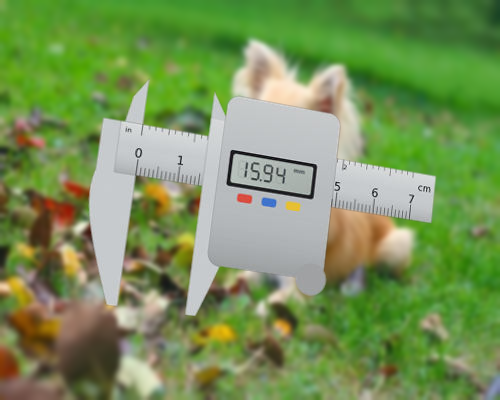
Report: 15.94mm
